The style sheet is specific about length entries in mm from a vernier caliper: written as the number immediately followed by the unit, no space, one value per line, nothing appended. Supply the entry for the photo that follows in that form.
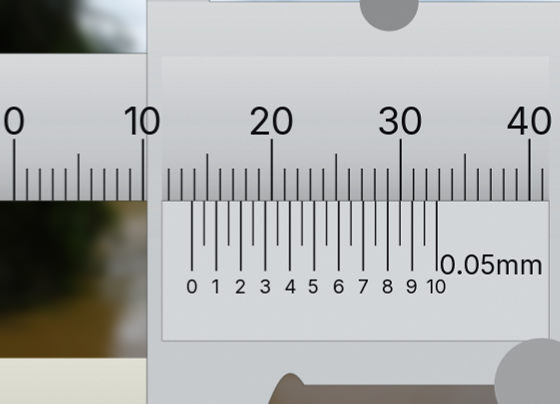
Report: 13.8mm
